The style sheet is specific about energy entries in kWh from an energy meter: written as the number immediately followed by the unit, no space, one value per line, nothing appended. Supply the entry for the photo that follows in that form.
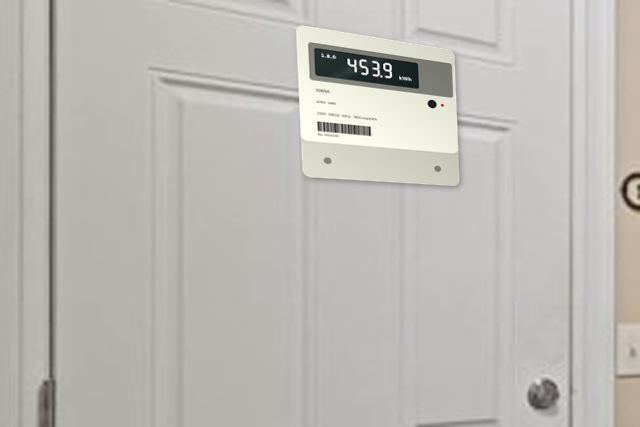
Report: 453.9kWh
